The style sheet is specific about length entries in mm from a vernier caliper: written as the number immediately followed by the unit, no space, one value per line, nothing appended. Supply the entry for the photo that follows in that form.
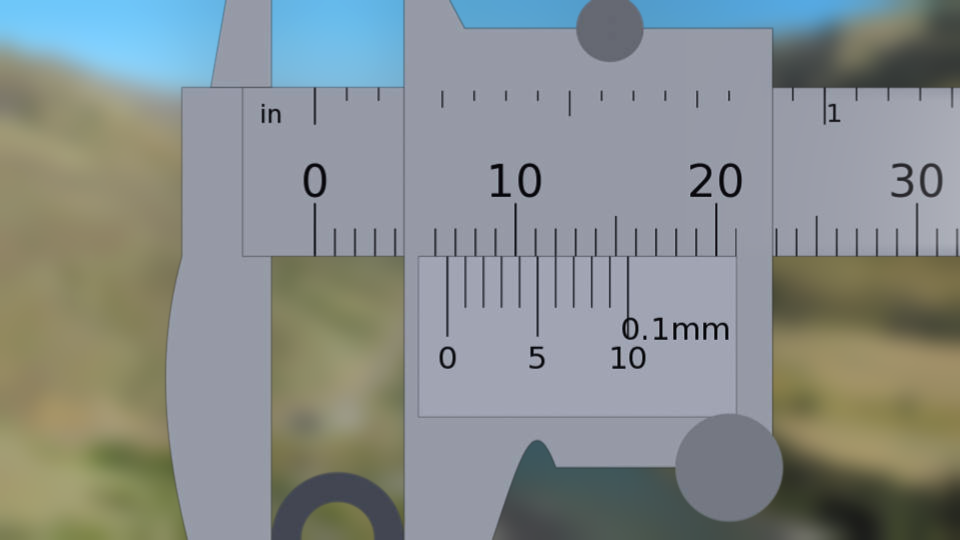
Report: 6.6mm
